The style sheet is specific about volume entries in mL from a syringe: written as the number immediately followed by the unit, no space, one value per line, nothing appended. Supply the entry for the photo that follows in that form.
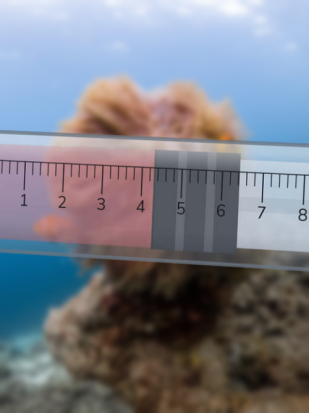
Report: 4.3mL
